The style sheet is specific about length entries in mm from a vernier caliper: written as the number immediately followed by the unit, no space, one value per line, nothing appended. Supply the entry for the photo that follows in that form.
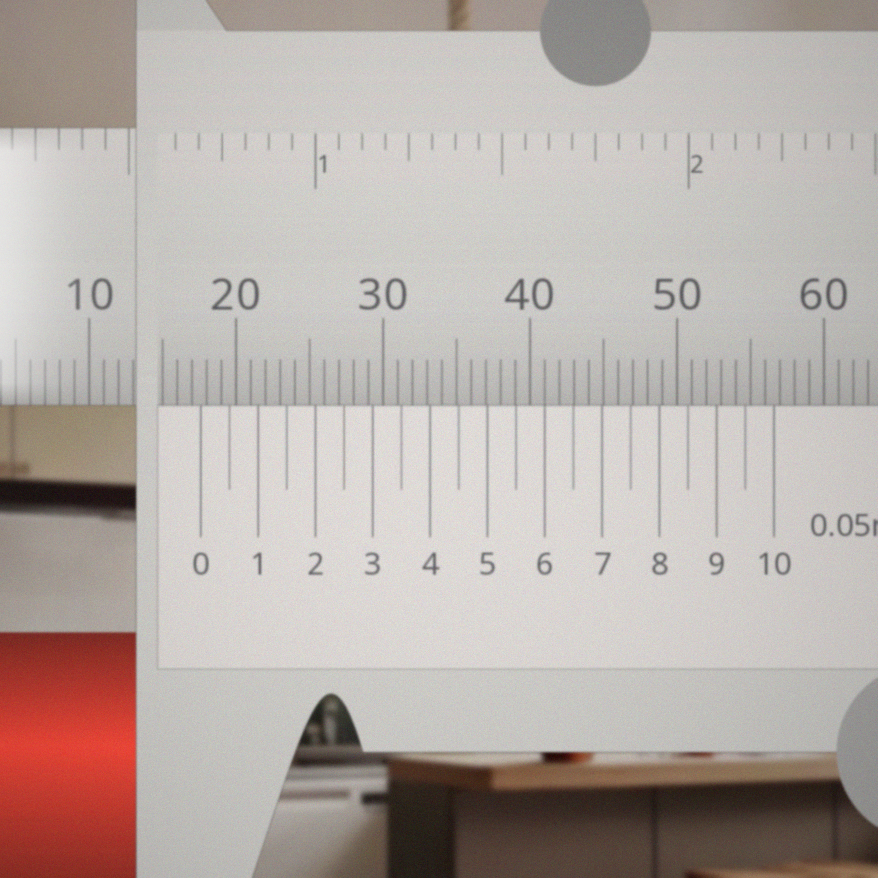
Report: 17.6mm
